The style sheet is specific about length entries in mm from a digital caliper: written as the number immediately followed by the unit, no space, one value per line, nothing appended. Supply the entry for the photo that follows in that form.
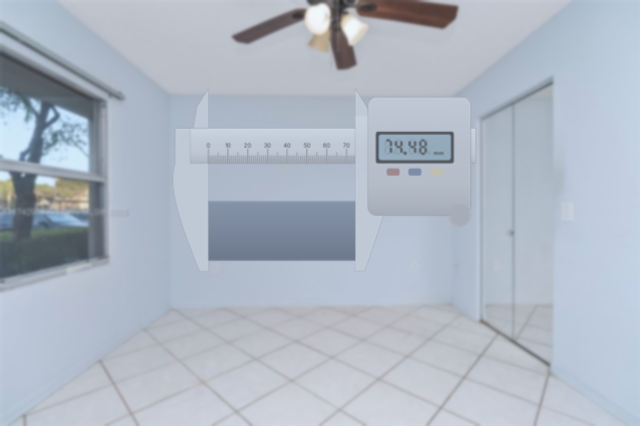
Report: 74.48mm
